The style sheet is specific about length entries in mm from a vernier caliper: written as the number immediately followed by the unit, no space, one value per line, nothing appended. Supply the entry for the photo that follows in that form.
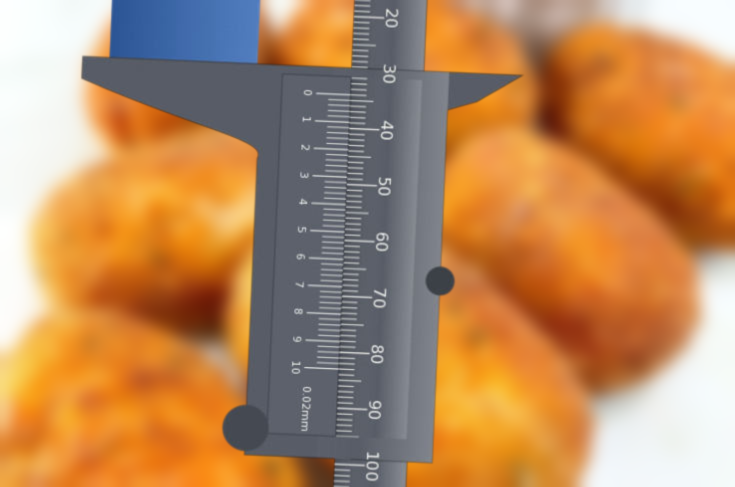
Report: 34.0mm
